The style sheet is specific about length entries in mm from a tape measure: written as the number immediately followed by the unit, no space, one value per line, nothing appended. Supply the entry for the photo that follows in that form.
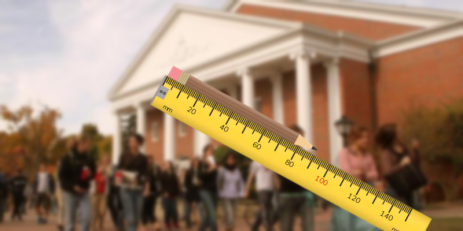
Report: 90mm
